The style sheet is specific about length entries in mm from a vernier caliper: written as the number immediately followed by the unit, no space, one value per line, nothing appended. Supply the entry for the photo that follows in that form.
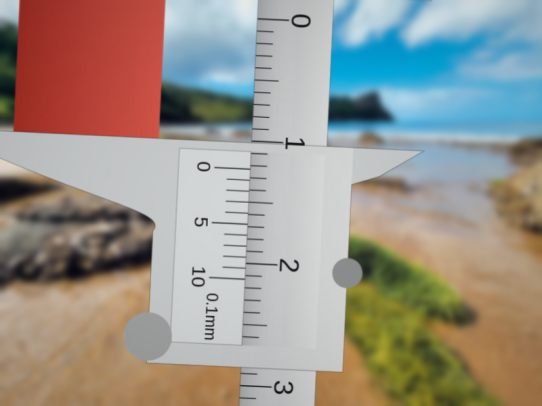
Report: 12.3mm
